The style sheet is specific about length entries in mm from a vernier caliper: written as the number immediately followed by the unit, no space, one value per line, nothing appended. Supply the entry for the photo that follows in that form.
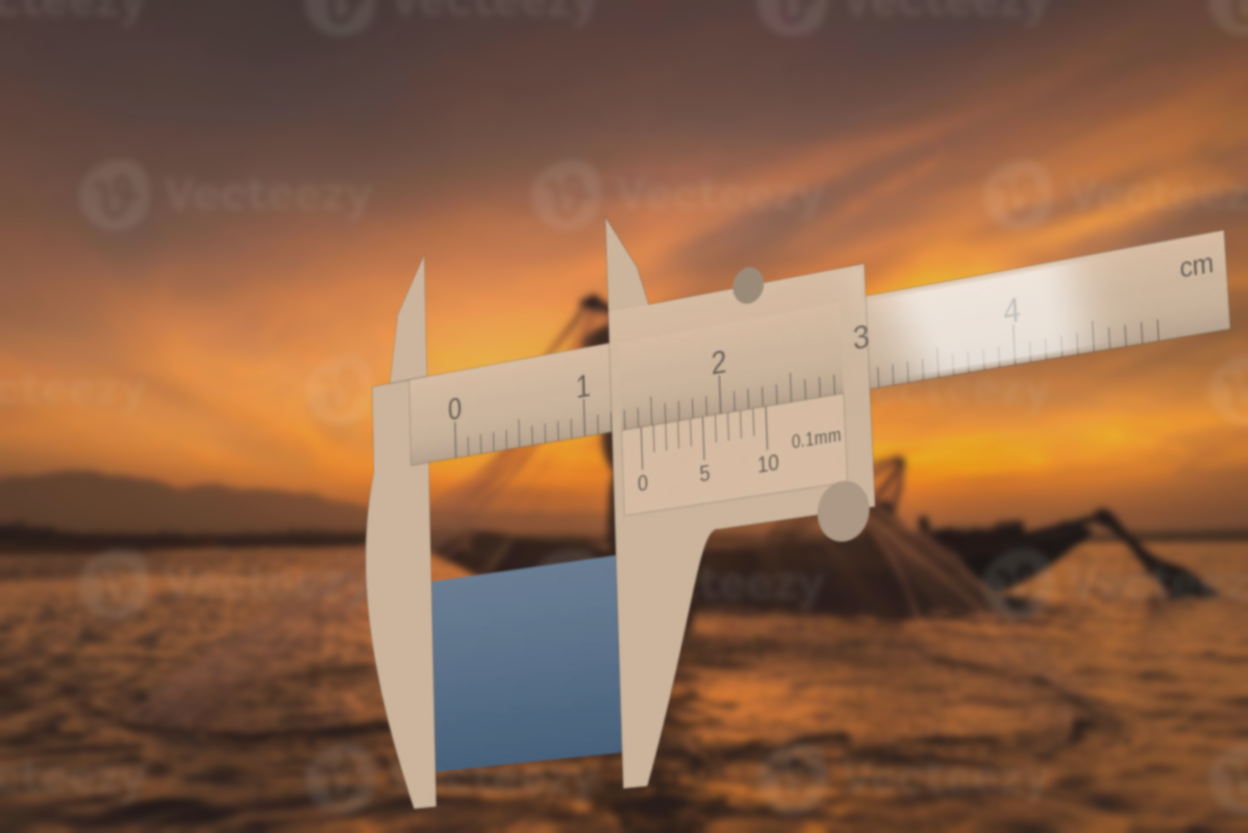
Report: 14.2mm
